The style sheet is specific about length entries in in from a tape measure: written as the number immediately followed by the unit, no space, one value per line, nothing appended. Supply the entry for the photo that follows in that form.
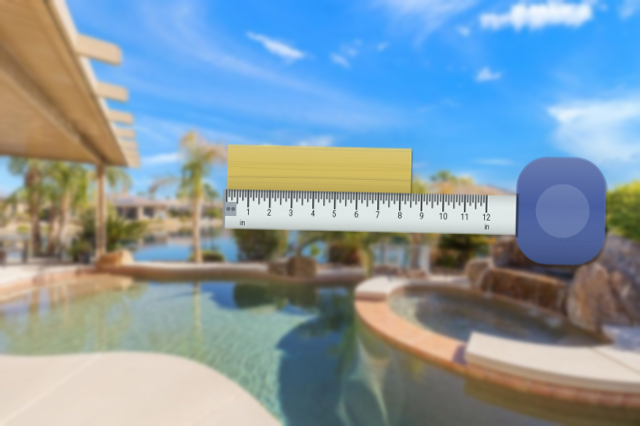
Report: 8.5in
